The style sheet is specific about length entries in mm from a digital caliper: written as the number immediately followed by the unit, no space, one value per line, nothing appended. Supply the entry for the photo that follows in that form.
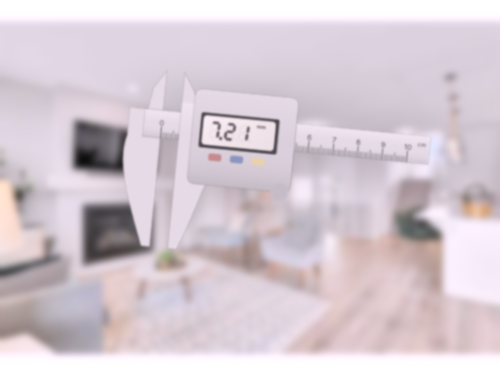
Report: 7.21mm
